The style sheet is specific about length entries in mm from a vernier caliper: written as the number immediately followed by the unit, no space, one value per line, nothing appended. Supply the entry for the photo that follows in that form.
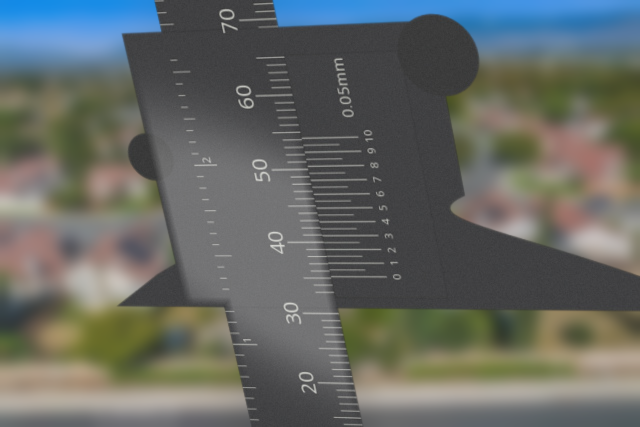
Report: 35.2mm
